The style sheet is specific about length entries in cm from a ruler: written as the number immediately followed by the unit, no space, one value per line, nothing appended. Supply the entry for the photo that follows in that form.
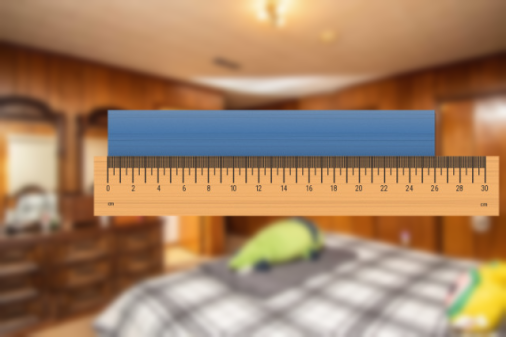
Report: 26cm
